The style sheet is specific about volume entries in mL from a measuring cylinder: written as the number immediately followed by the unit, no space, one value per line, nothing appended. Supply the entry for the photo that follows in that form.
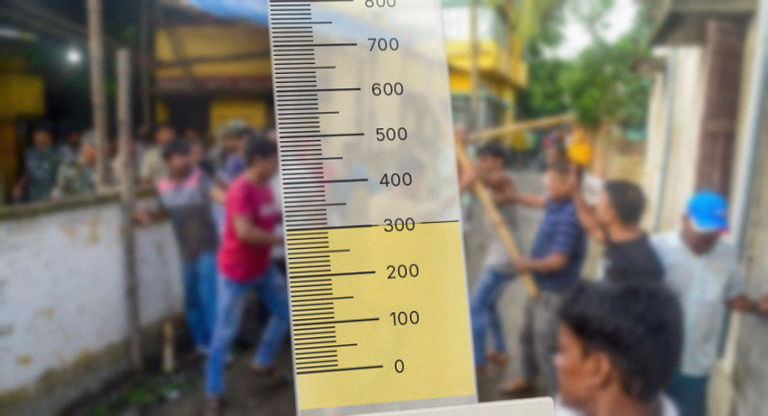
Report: 300mL
